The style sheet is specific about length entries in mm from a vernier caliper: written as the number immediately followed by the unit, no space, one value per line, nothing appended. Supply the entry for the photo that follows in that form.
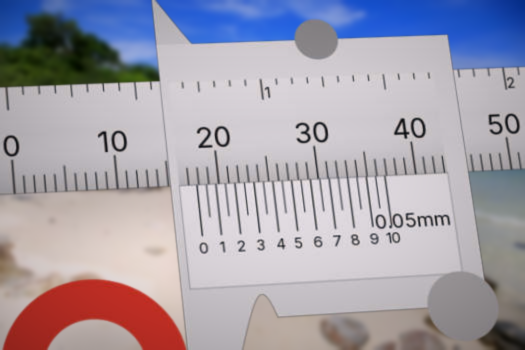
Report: 17.8mm
